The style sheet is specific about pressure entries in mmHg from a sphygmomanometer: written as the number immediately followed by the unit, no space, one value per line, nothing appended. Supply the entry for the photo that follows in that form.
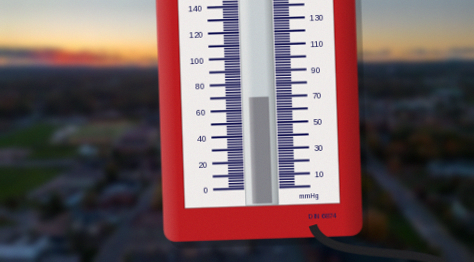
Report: 70mmHg
